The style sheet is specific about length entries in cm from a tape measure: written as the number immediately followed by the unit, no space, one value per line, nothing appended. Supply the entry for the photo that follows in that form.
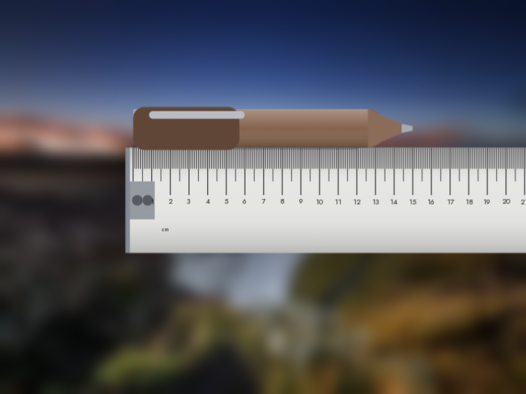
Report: 15cm
